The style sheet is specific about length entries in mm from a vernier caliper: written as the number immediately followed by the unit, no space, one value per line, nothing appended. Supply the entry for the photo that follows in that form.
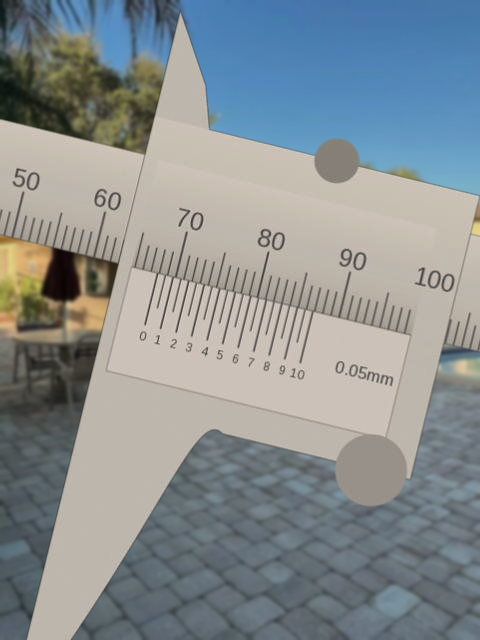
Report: 67.8mm
